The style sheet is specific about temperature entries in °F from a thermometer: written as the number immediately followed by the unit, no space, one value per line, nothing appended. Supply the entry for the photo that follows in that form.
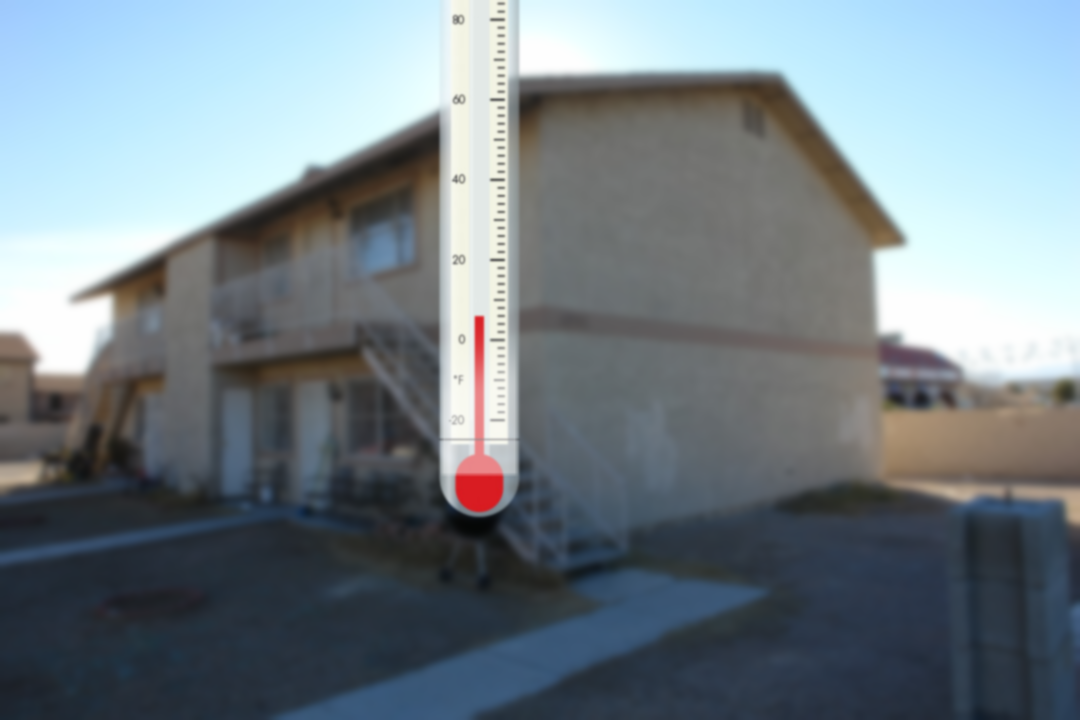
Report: 6°F
